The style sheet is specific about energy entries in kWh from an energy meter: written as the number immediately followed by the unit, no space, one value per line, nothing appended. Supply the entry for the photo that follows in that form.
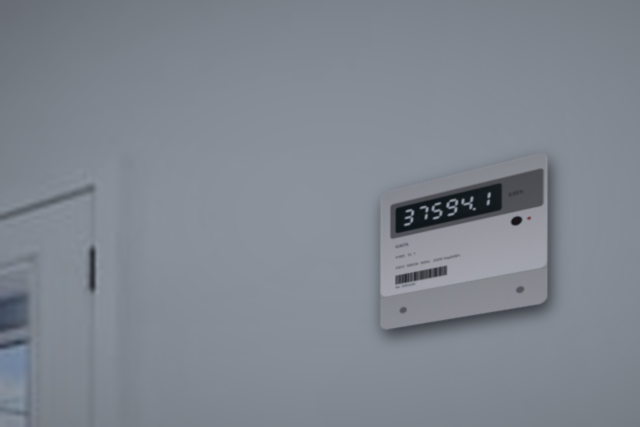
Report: 37594.1kWh
